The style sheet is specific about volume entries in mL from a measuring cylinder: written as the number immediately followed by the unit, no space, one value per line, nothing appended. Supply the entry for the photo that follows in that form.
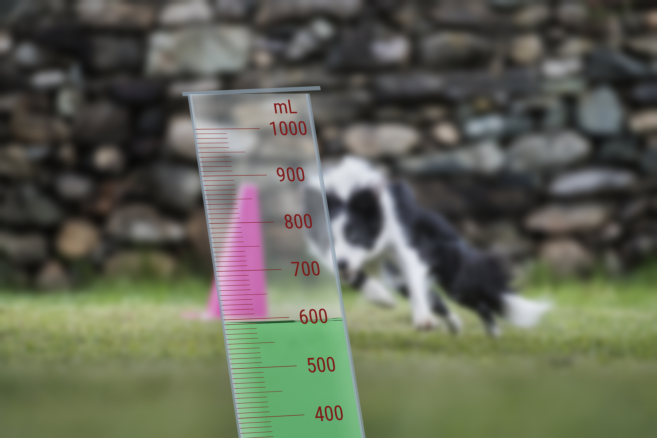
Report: 590mL
